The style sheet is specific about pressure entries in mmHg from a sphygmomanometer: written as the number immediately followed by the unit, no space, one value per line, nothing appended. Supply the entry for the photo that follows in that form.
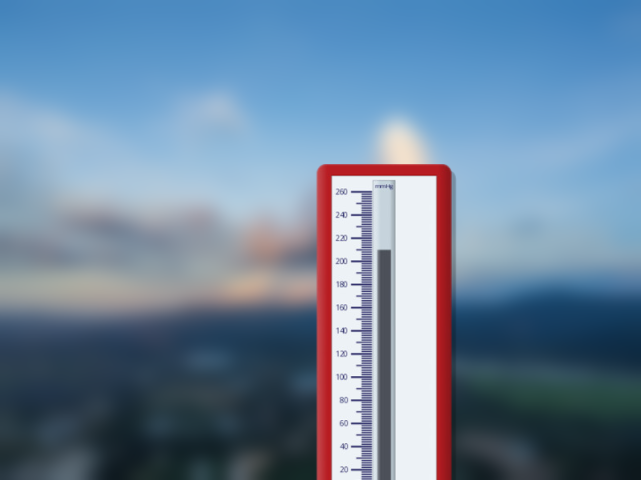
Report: 210mmHg
